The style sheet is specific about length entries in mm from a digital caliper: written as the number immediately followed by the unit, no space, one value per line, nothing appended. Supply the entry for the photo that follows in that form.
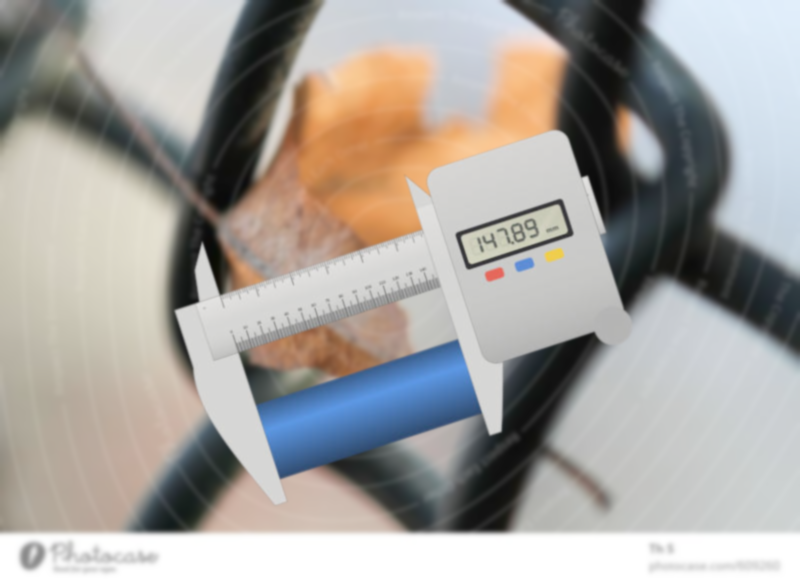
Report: 147.89mm
